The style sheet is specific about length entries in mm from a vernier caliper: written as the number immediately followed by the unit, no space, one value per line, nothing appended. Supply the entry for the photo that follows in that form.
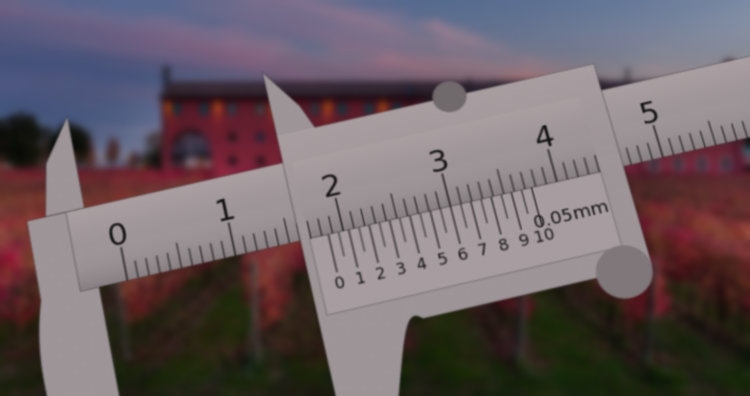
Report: 18.6mm
